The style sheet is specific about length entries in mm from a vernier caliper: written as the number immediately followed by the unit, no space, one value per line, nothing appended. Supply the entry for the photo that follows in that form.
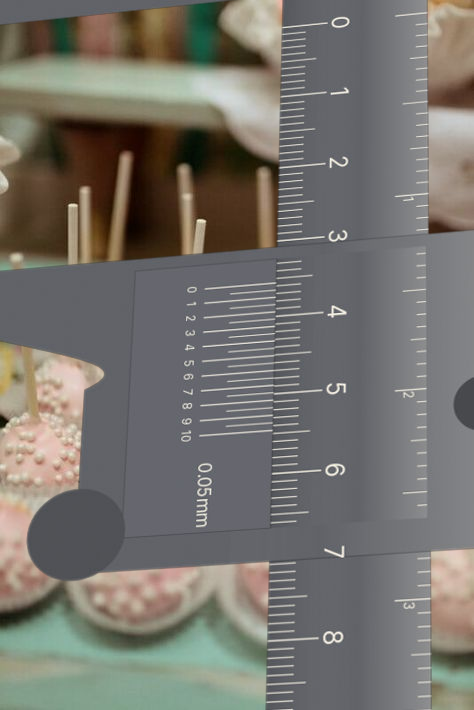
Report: 35.6mm
